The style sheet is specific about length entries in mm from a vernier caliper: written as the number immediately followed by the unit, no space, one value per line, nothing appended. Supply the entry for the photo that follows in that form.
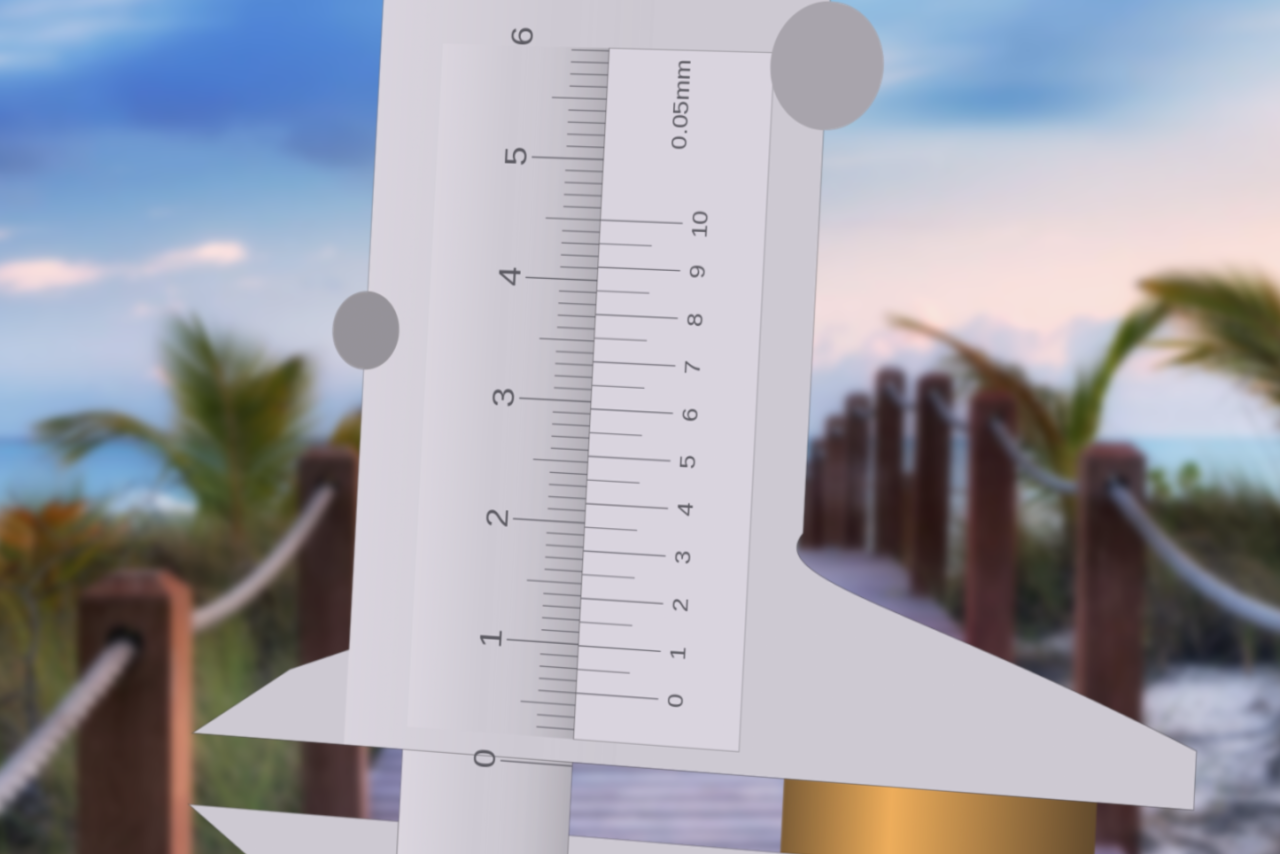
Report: 6.0mm
